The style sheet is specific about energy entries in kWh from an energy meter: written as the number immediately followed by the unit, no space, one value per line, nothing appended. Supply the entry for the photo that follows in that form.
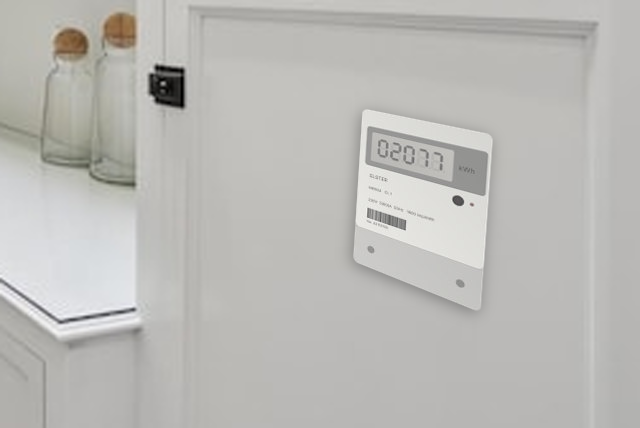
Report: 2077kWh
